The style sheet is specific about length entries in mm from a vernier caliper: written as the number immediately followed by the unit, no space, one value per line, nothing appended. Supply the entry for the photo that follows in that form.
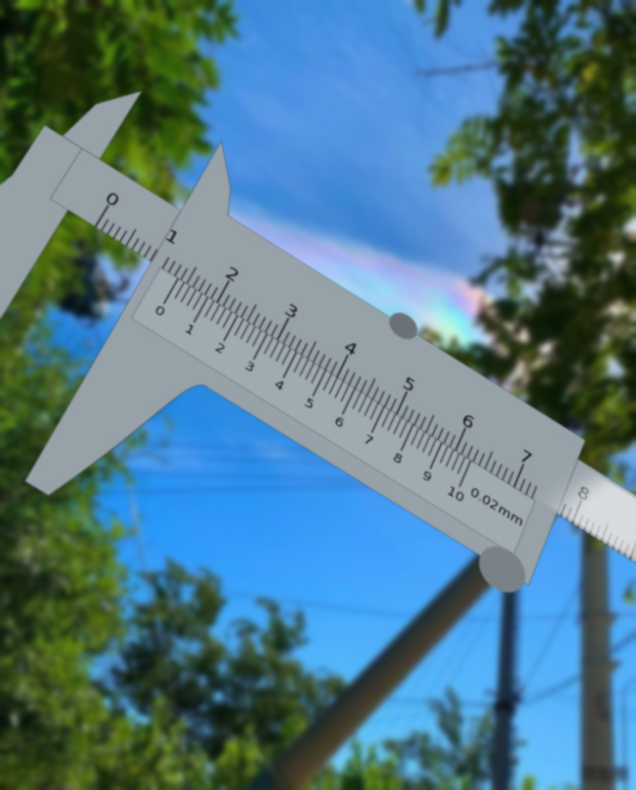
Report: 13.6mm
